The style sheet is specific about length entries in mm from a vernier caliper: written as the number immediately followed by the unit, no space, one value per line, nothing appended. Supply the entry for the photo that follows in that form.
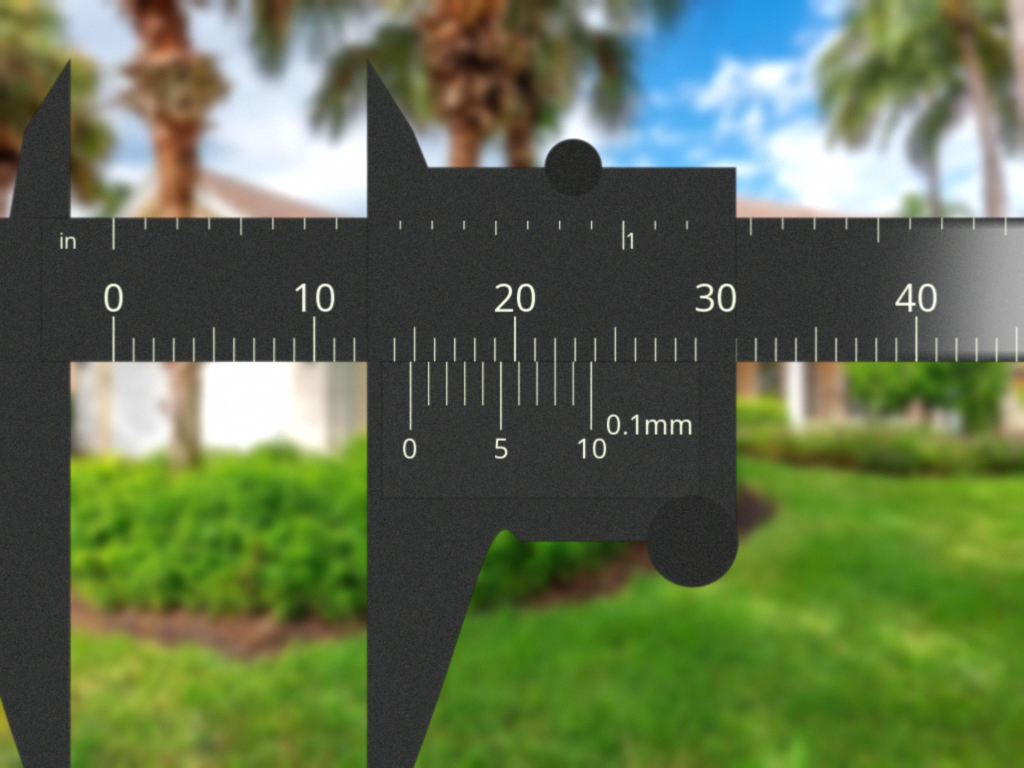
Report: 14.8mm
